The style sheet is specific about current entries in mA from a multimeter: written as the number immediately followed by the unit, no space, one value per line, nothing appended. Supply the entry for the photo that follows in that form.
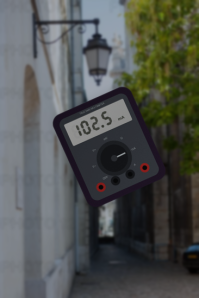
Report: 102.5mA
